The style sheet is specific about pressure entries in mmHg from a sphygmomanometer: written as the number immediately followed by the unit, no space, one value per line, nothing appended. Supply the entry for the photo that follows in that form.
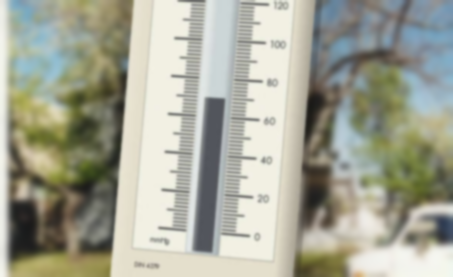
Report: 70mmHg
